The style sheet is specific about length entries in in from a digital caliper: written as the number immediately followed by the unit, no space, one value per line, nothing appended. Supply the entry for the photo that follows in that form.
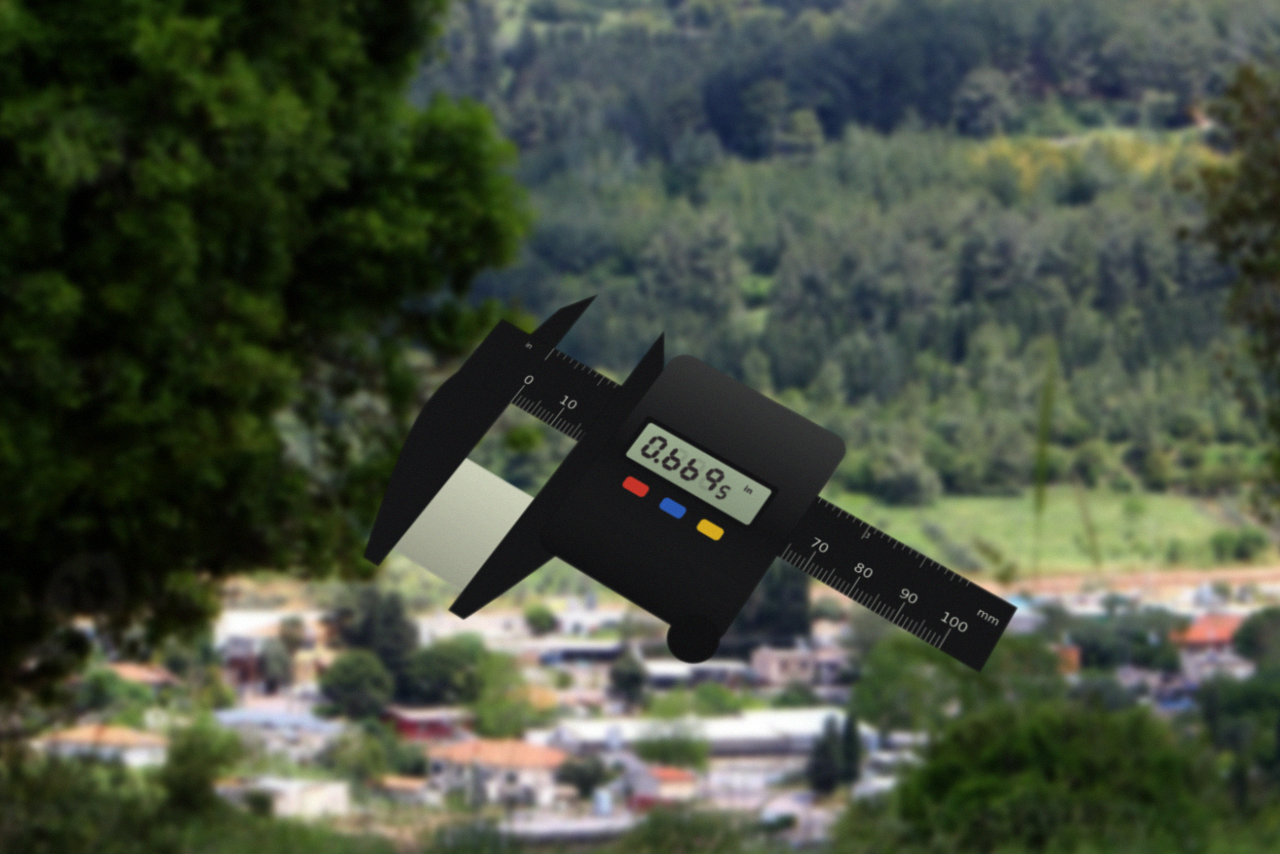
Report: 0.6695in
